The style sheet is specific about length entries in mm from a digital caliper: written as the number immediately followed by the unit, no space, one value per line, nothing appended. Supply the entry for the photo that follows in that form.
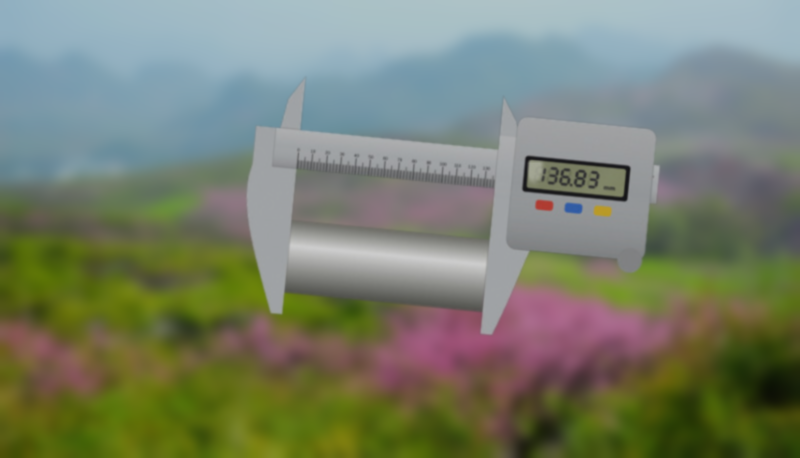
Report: 136.83mm
